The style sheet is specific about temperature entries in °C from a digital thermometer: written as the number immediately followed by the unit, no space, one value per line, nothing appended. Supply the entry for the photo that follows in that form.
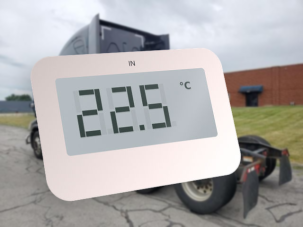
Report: 22.5°C
